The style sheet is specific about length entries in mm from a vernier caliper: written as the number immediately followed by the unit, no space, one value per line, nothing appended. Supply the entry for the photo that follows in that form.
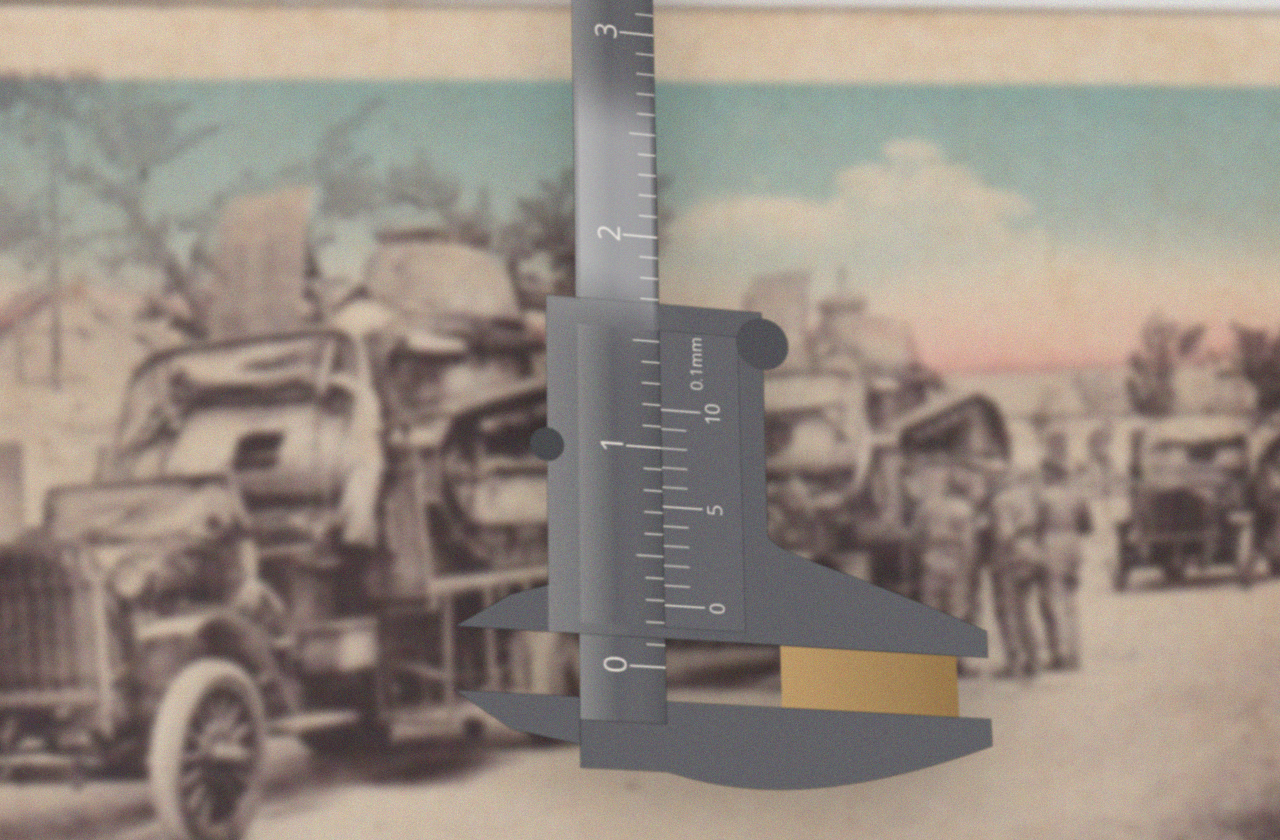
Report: 2.8mm
